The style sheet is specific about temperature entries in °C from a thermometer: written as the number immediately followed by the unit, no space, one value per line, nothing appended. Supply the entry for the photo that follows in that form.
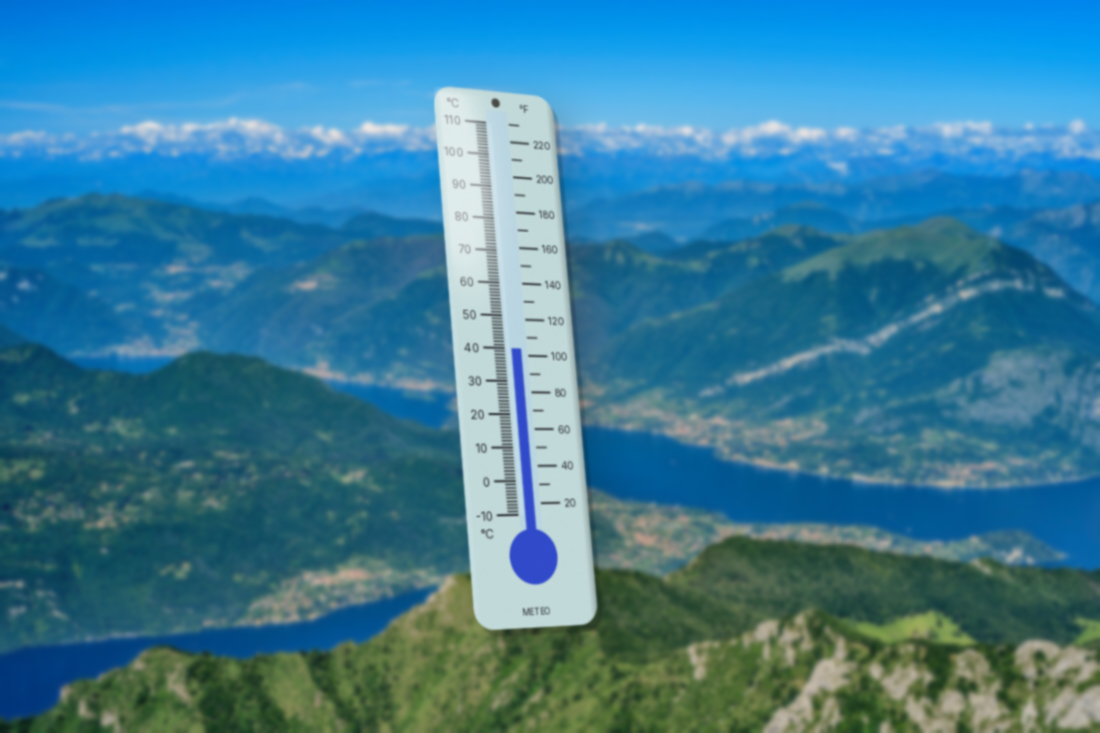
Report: 40°C
